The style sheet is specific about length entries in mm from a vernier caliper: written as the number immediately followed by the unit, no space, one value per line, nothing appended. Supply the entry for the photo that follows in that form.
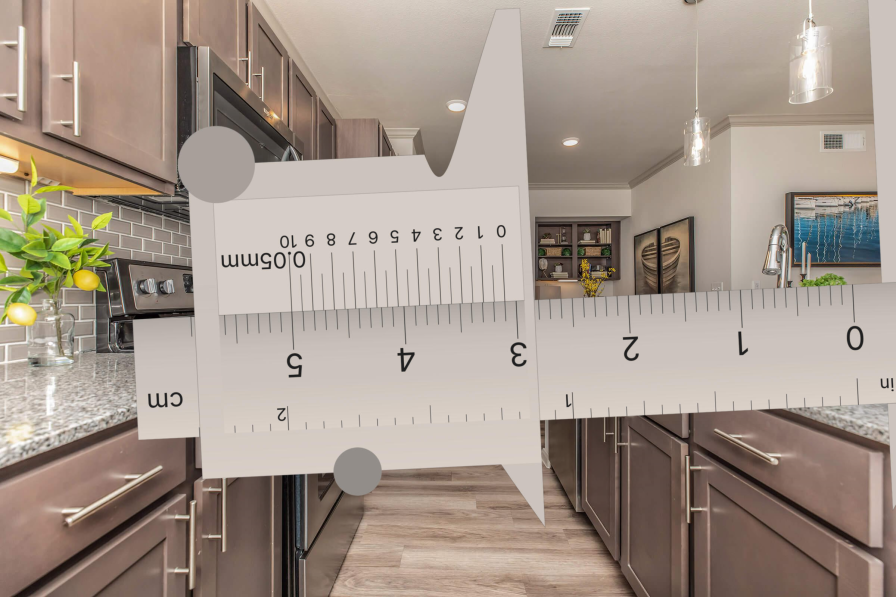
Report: 31.0mm
